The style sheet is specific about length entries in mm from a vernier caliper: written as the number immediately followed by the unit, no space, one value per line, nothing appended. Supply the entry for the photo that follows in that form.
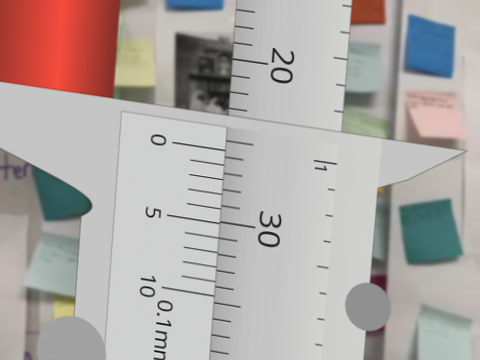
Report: 25.6mm
